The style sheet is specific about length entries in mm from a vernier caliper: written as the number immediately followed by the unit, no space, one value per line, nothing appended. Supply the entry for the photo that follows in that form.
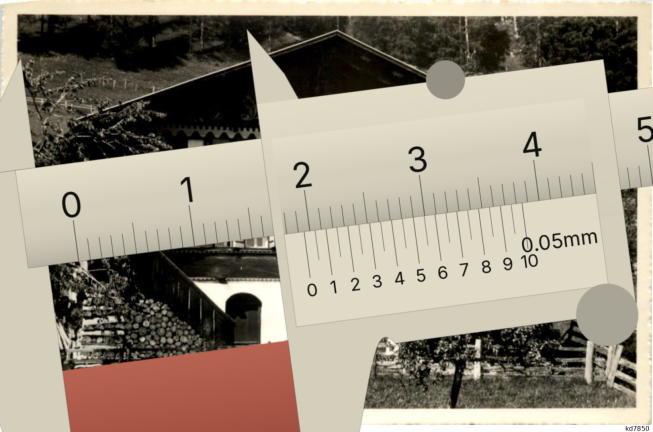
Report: 19.5mm
